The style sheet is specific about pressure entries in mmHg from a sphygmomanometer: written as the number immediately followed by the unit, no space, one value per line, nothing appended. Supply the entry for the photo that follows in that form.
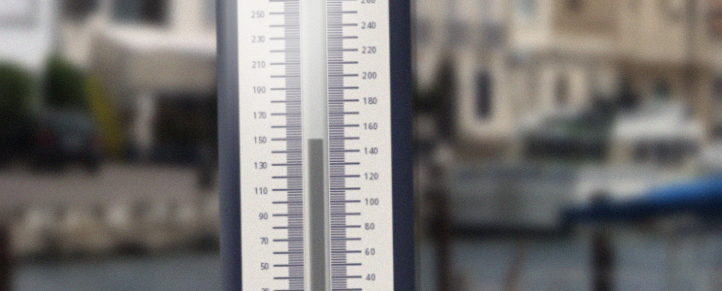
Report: 150mmHg
